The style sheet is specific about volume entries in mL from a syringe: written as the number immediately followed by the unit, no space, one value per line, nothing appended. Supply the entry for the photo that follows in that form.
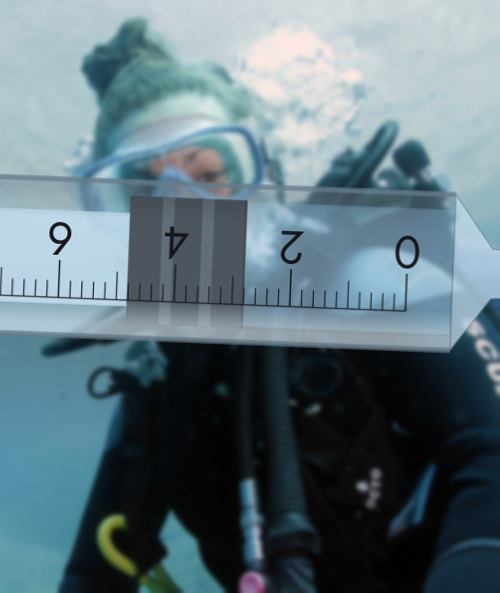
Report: 2.8mL
